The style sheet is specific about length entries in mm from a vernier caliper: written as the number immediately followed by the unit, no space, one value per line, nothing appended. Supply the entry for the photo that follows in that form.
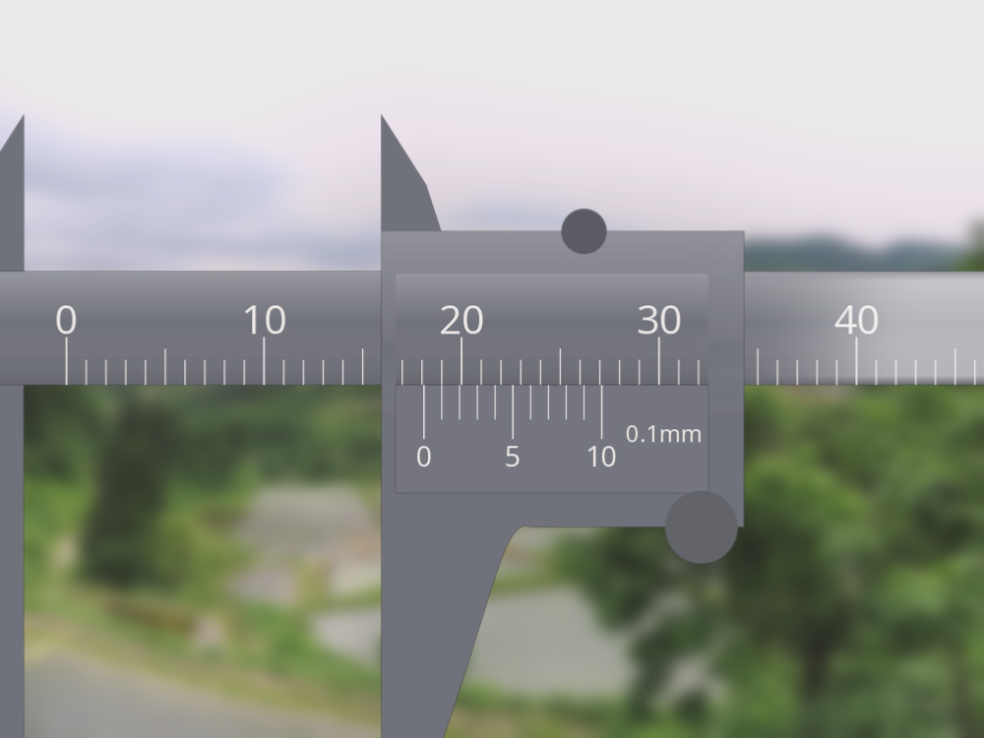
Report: 18.1mm
